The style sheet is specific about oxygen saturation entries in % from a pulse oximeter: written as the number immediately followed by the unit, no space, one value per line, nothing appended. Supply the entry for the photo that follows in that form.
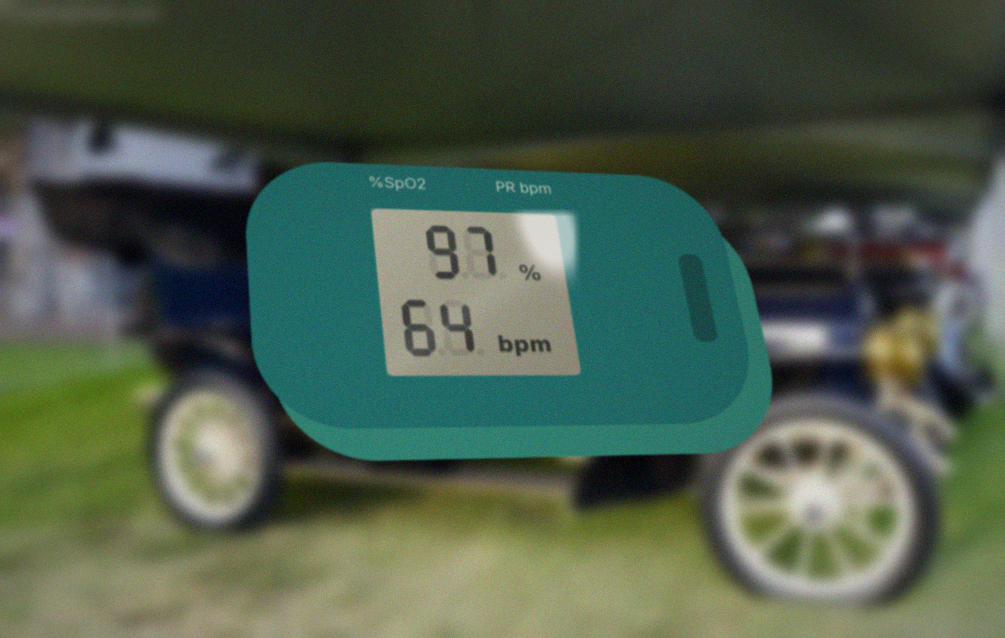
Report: 97%
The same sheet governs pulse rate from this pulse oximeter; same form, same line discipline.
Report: 64bpm
